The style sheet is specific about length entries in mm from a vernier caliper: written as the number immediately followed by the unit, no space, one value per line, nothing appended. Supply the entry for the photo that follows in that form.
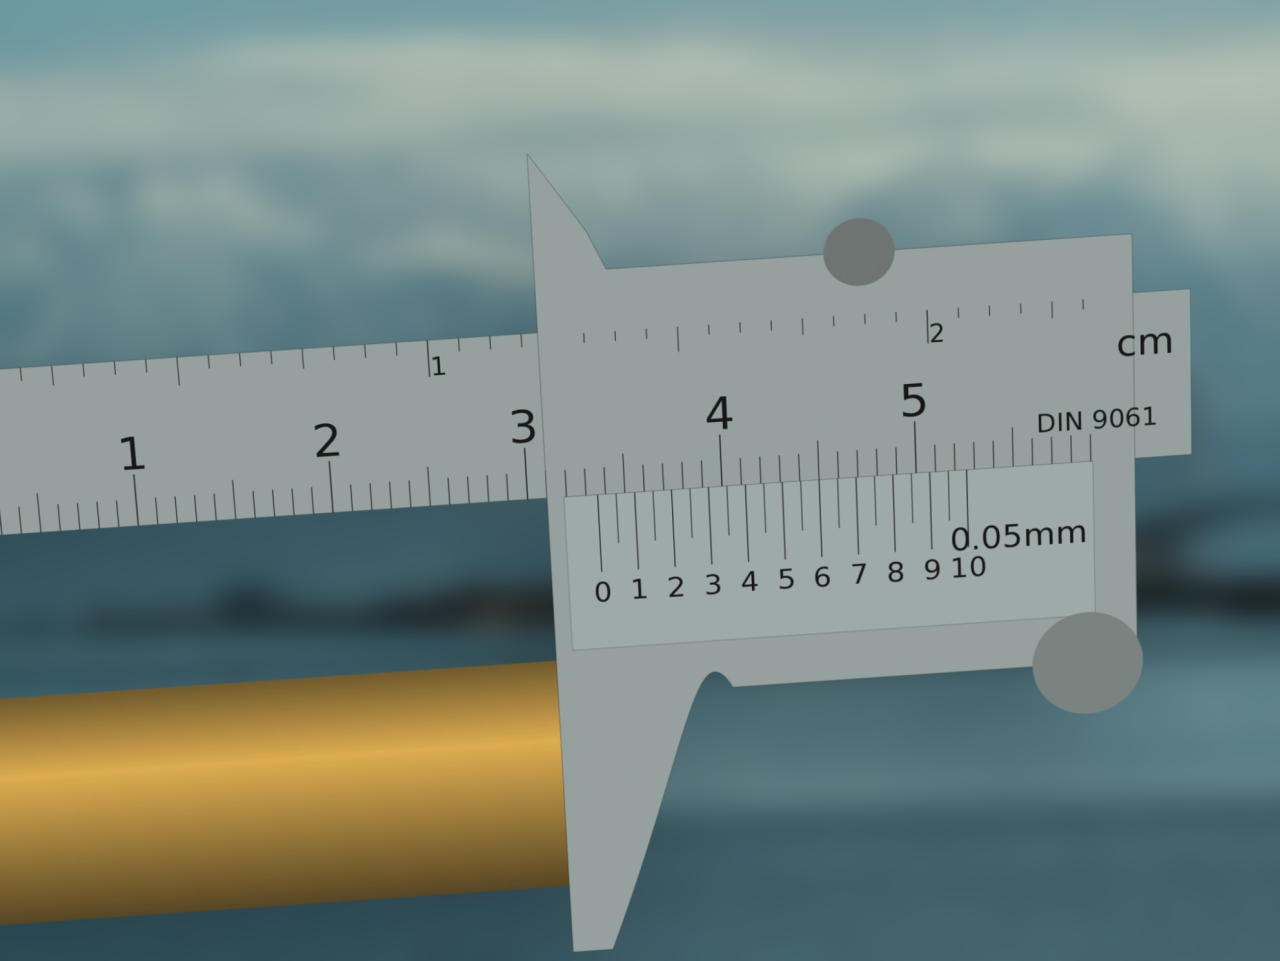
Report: 33.6mm
